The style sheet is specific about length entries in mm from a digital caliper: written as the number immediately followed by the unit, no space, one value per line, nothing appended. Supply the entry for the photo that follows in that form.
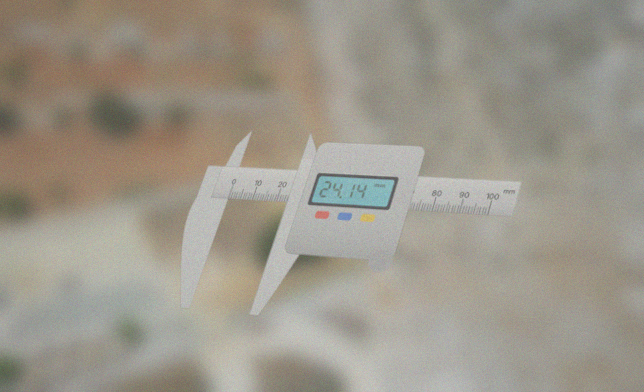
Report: 24.14mm
